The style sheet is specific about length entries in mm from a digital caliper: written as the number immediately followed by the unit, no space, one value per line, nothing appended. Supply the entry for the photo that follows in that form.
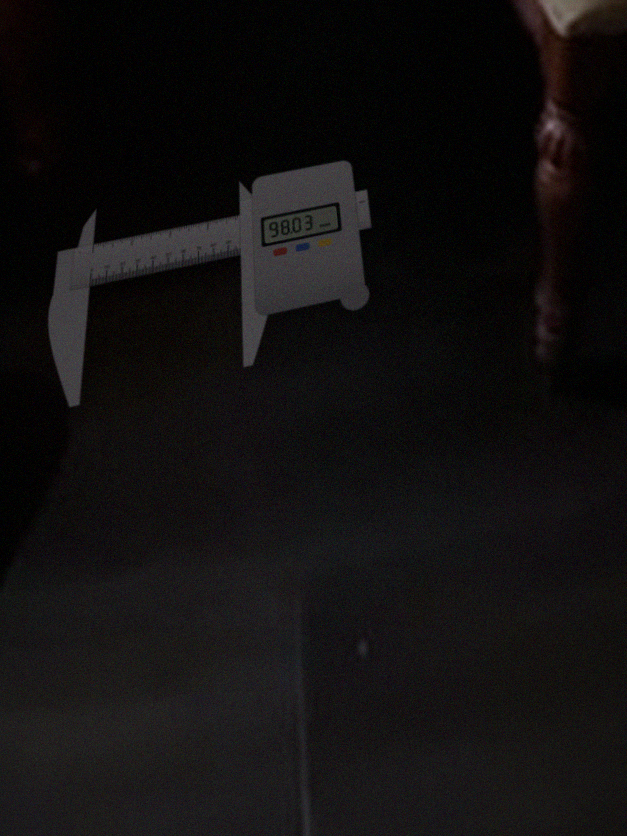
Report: 98.03mm
